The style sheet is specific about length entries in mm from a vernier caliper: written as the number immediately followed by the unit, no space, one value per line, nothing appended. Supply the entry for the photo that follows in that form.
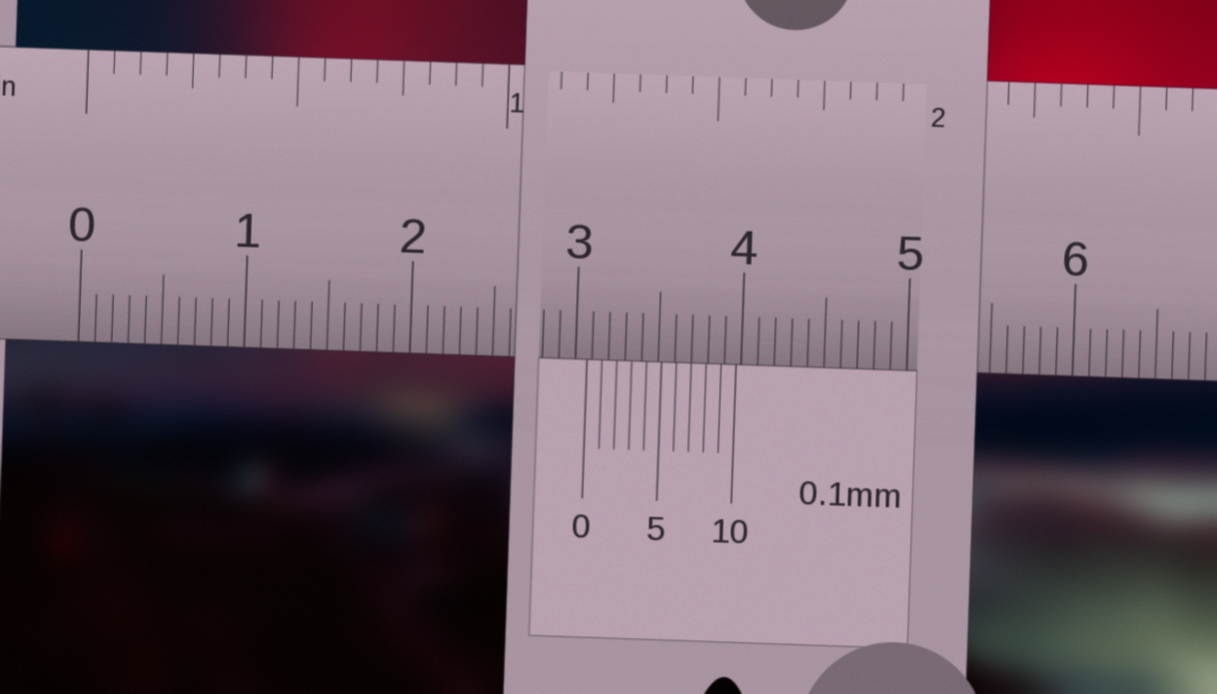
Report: 30.7mm
